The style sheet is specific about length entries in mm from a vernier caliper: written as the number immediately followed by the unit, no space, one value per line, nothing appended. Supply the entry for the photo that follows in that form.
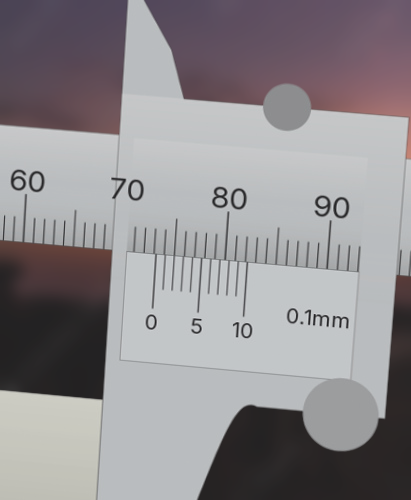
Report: 73.2mm
